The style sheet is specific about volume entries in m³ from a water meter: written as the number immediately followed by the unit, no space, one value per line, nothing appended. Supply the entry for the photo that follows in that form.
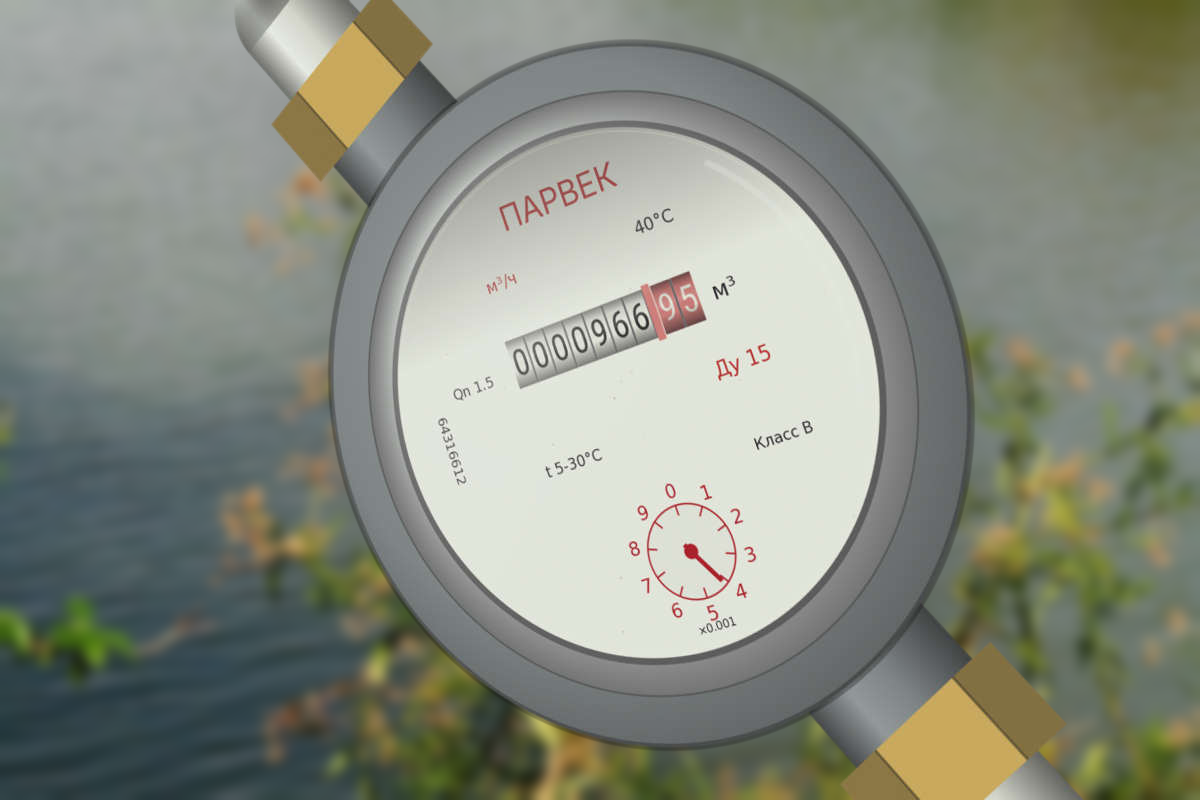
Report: 966.954m³
